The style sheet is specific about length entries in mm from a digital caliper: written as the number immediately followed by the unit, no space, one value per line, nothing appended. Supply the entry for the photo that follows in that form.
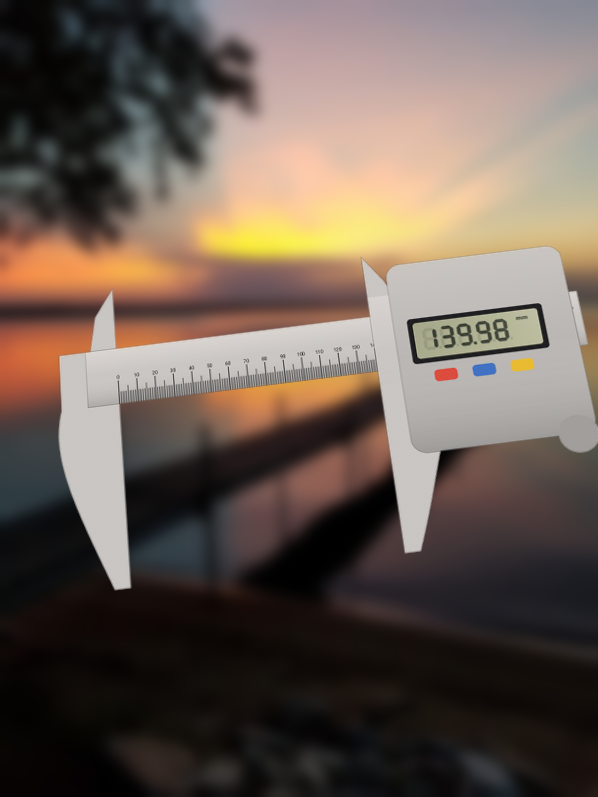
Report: 139.98mm
